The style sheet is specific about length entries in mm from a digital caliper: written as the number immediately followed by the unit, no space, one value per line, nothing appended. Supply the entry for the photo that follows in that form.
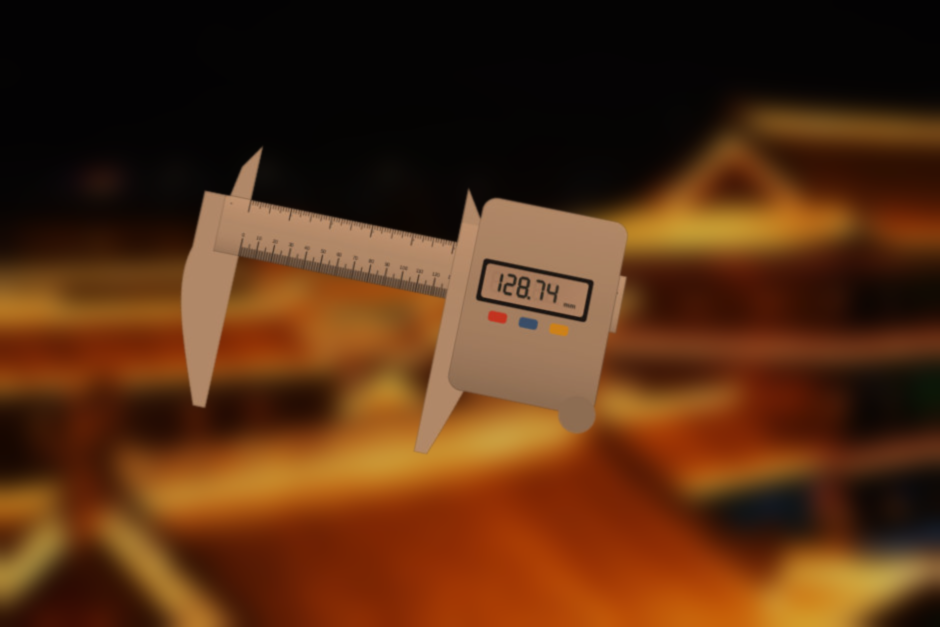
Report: 128.74mm
